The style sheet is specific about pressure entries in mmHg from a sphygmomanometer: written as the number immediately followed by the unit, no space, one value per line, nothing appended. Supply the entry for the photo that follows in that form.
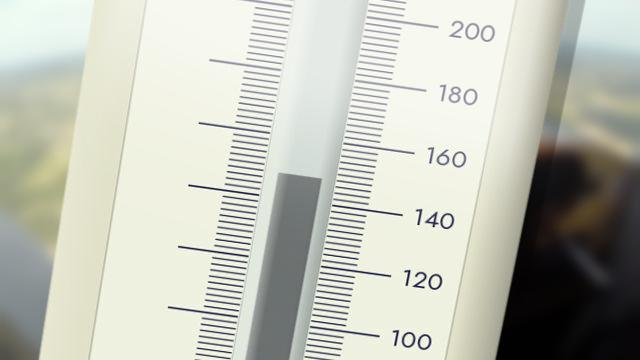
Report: 148mmHg
